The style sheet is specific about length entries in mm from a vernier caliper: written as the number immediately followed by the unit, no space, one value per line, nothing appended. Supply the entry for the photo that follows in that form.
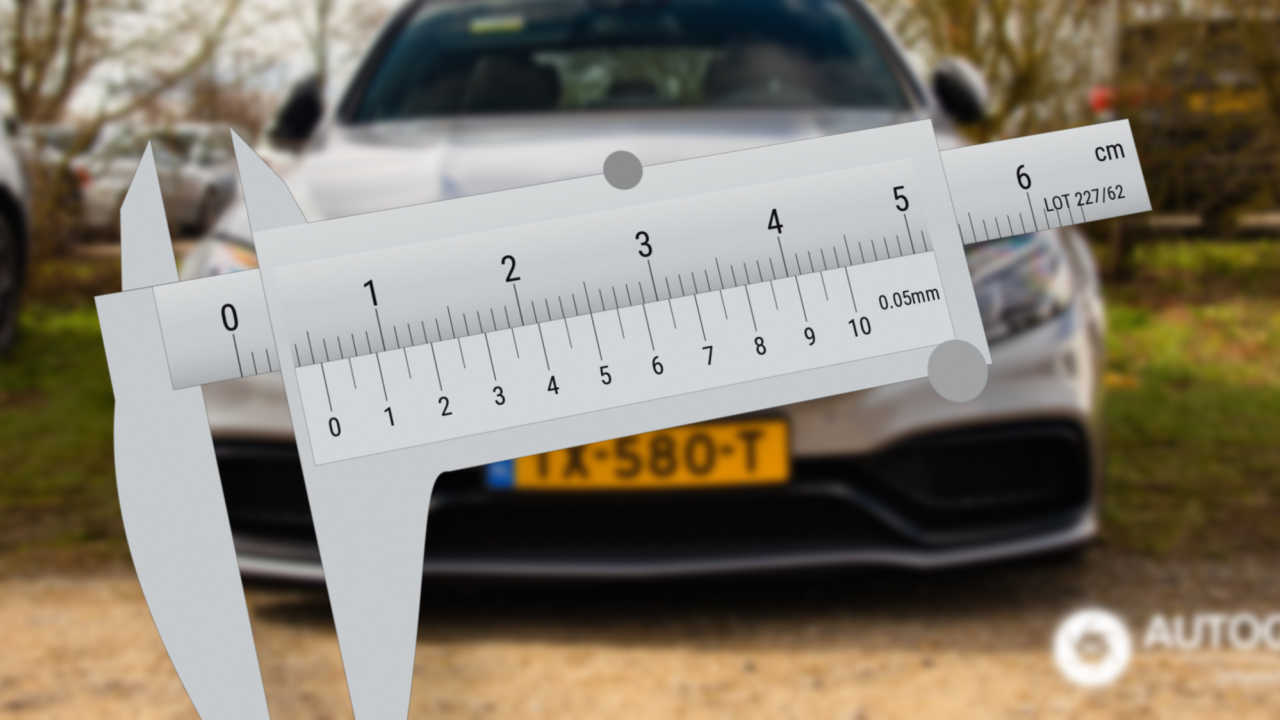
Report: 5.5mm
